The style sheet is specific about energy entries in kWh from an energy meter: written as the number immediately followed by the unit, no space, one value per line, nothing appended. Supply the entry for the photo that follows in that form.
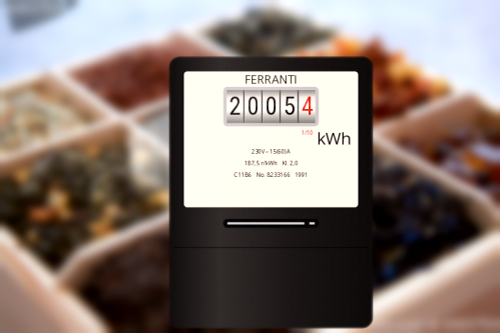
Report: 2005.4kWh
